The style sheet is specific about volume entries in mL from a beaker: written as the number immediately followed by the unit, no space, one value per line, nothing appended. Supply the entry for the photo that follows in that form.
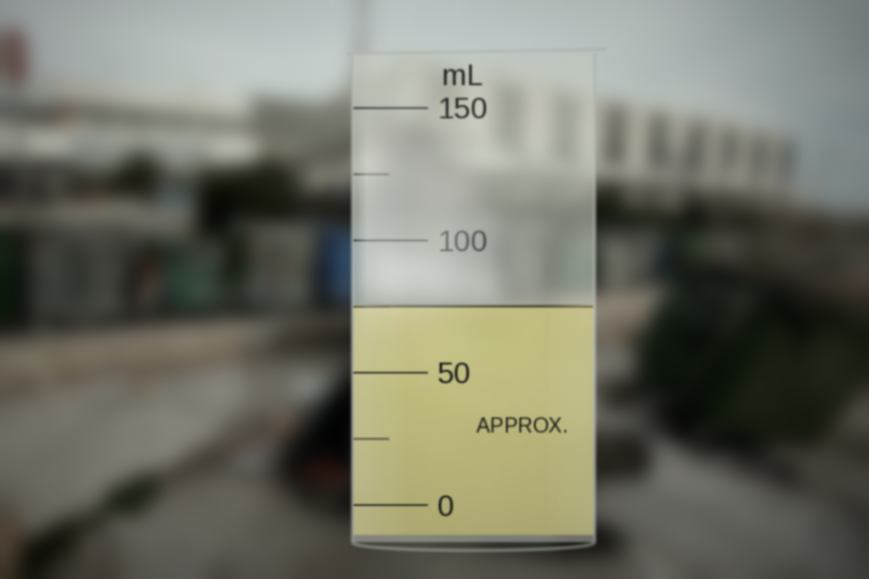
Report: 75mL
